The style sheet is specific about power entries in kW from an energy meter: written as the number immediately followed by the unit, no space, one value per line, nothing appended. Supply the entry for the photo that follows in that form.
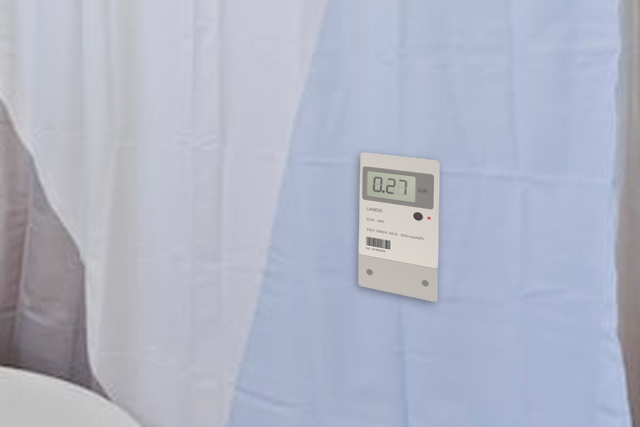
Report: 0.27kW
